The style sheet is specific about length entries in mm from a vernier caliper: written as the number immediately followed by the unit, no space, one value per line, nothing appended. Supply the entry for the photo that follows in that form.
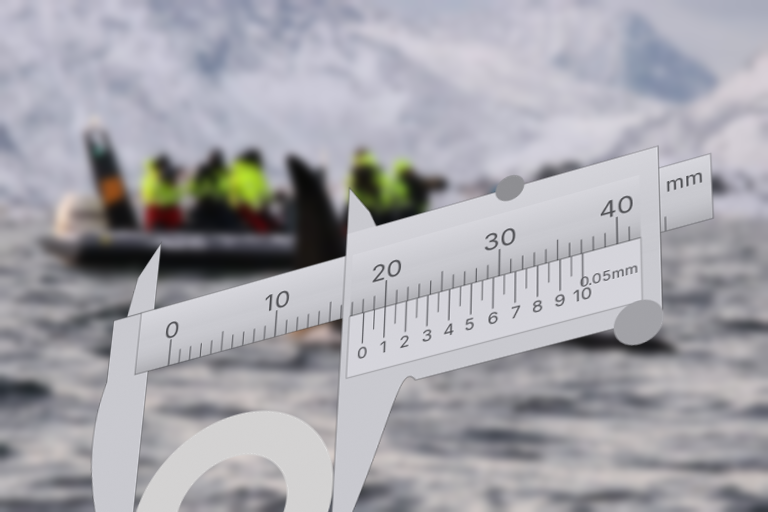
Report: 18.1mm
